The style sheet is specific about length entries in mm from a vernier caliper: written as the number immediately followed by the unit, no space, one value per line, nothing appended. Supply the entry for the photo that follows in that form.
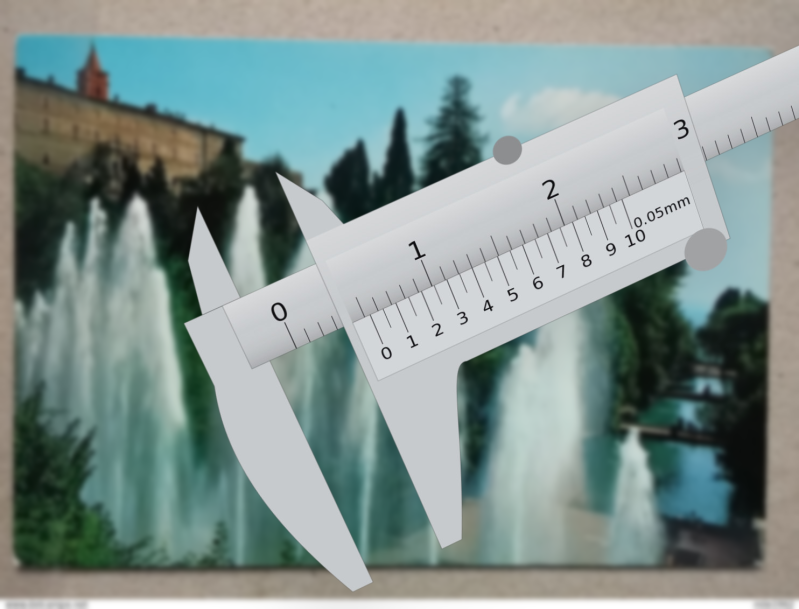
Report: 5.4mm
